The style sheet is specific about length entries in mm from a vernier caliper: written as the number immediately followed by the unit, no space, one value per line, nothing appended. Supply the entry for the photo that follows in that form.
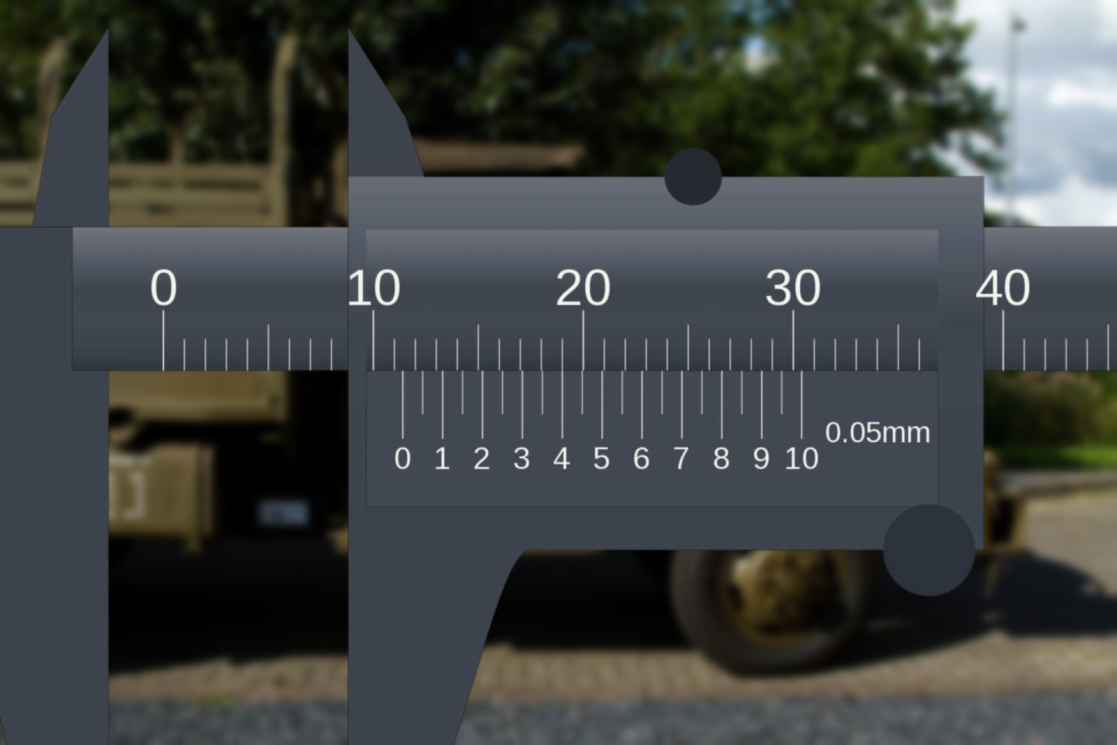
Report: 11.4mm
